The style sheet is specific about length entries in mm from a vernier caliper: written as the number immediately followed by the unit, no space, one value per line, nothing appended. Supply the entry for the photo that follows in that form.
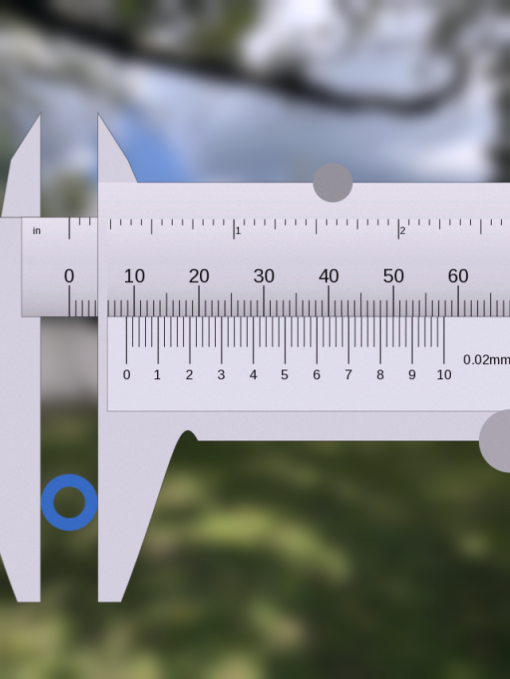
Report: 8.8mm
